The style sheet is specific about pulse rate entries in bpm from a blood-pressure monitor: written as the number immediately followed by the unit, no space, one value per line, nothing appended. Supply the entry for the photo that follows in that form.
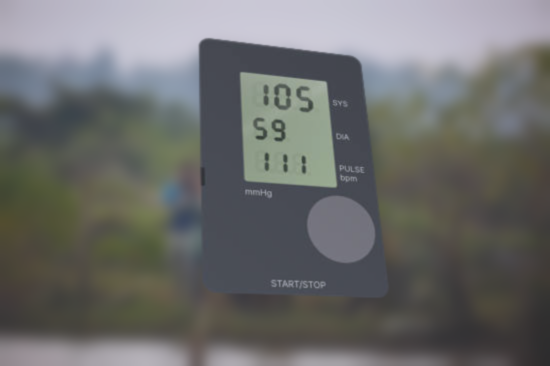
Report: 111bpm
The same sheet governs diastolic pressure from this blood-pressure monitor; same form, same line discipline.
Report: 59mmHg
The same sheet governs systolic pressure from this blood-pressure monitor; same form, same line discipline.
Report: 105mmHg
